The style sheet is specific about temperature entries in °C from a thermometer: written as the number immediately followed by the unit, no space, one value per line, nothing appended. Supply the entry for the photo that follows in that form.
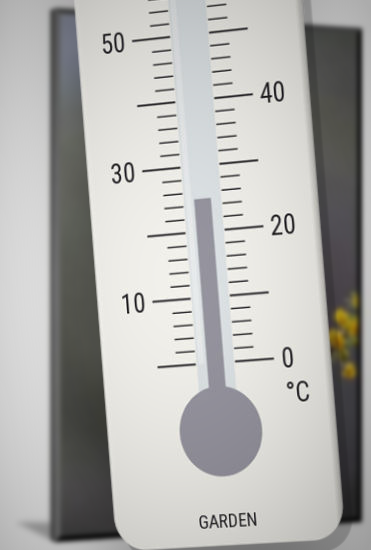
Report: 25°C
